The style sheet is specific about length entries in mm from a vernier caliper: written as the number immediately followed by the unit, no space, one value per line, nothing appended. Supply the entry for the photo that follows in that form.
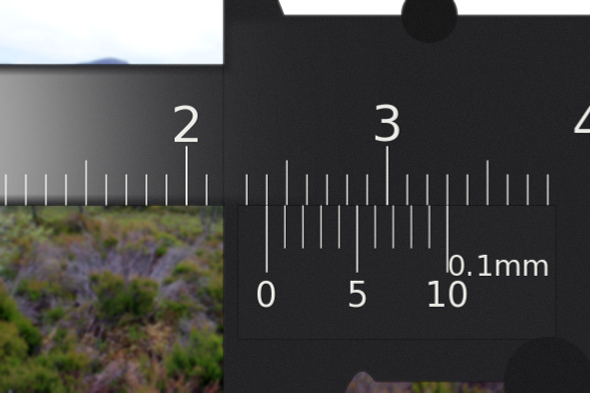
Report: 24.0mm
